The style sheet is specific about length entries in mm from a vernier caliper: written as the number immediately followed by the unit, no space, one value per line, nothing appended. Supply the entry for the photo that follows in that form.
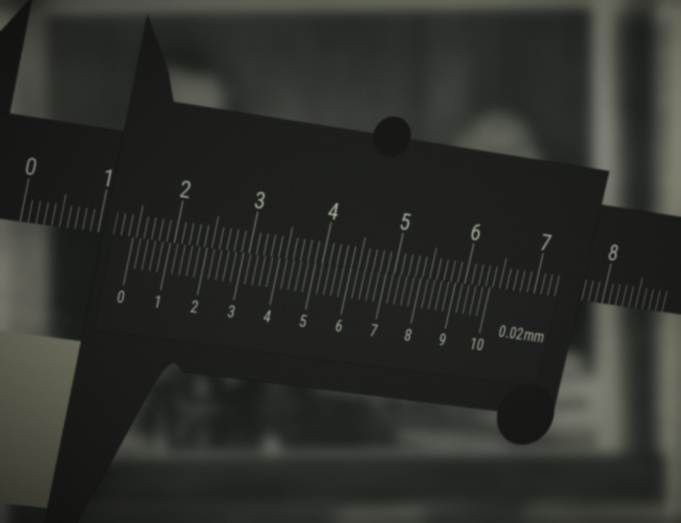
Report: 14.6mm
